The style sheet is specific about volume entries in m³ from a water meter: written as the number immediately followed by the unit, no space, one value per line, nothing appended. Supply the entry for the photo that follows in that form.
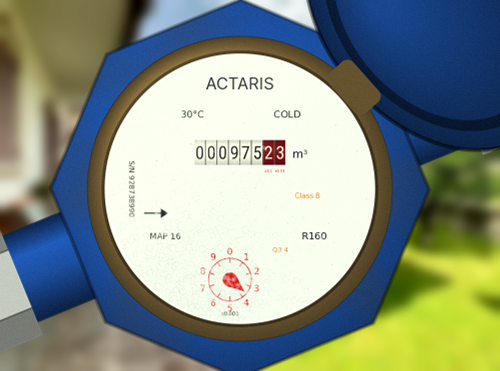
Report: 975.233m³
